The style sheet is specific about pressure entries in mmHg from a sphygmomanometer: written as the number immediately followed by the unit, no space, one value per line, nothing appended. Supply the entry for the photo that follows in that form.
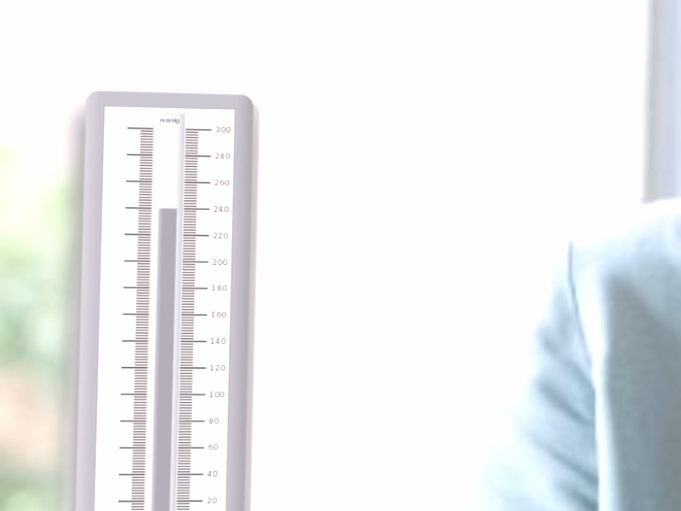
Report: 240mmHg
